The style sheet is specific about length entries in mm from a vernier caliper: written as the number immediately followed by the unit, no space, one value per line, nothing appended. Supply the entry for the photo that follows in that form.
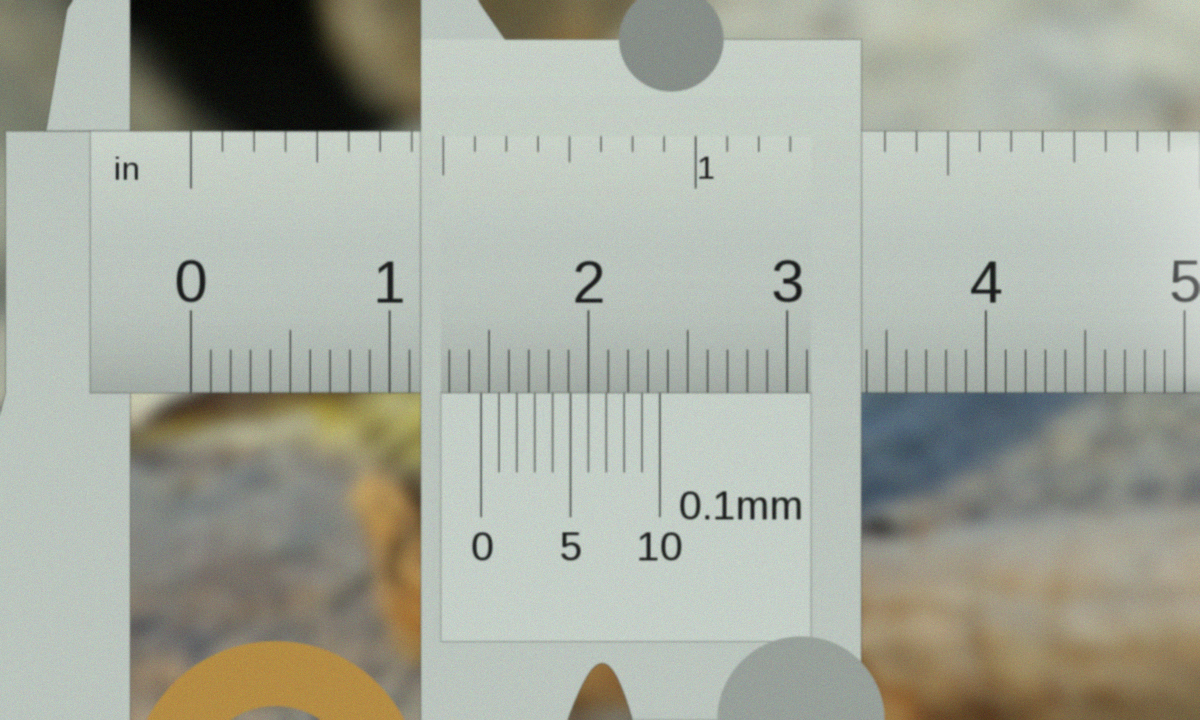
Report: 14.6mm
